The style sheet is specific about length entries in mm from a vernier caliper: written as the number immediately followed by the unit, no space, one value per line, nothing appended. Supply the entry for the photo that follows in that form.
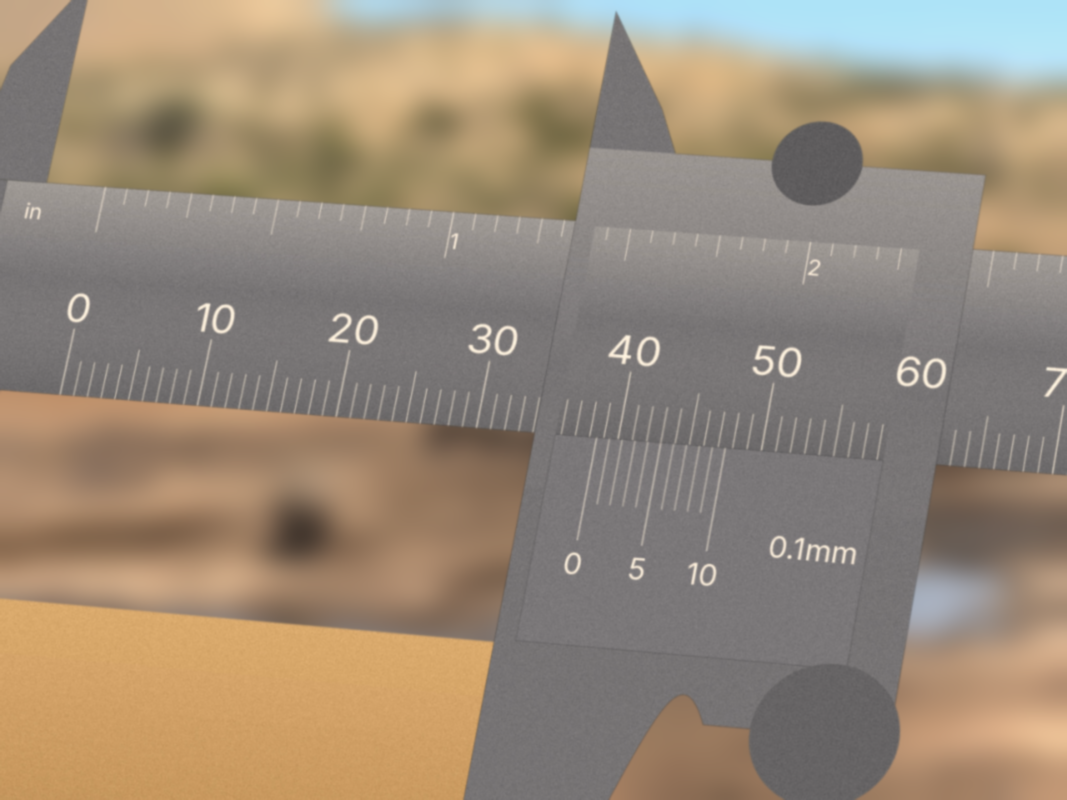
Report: 38.5mm
